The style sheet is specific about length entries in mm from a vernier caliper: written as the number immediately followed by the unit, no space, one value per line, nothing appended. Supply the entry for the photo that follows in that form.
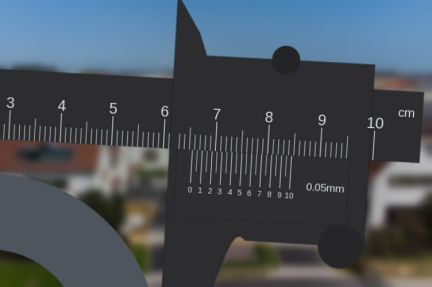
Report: 65.6mm
